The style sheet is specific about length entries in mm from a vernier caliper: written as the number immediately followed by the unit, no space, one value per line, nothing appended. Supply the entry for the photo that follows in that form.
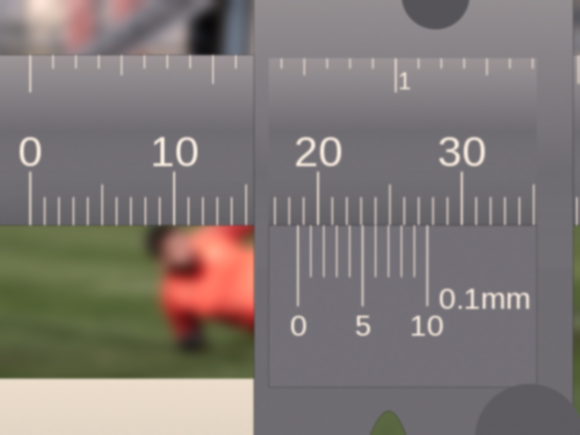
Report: 18.6mm
